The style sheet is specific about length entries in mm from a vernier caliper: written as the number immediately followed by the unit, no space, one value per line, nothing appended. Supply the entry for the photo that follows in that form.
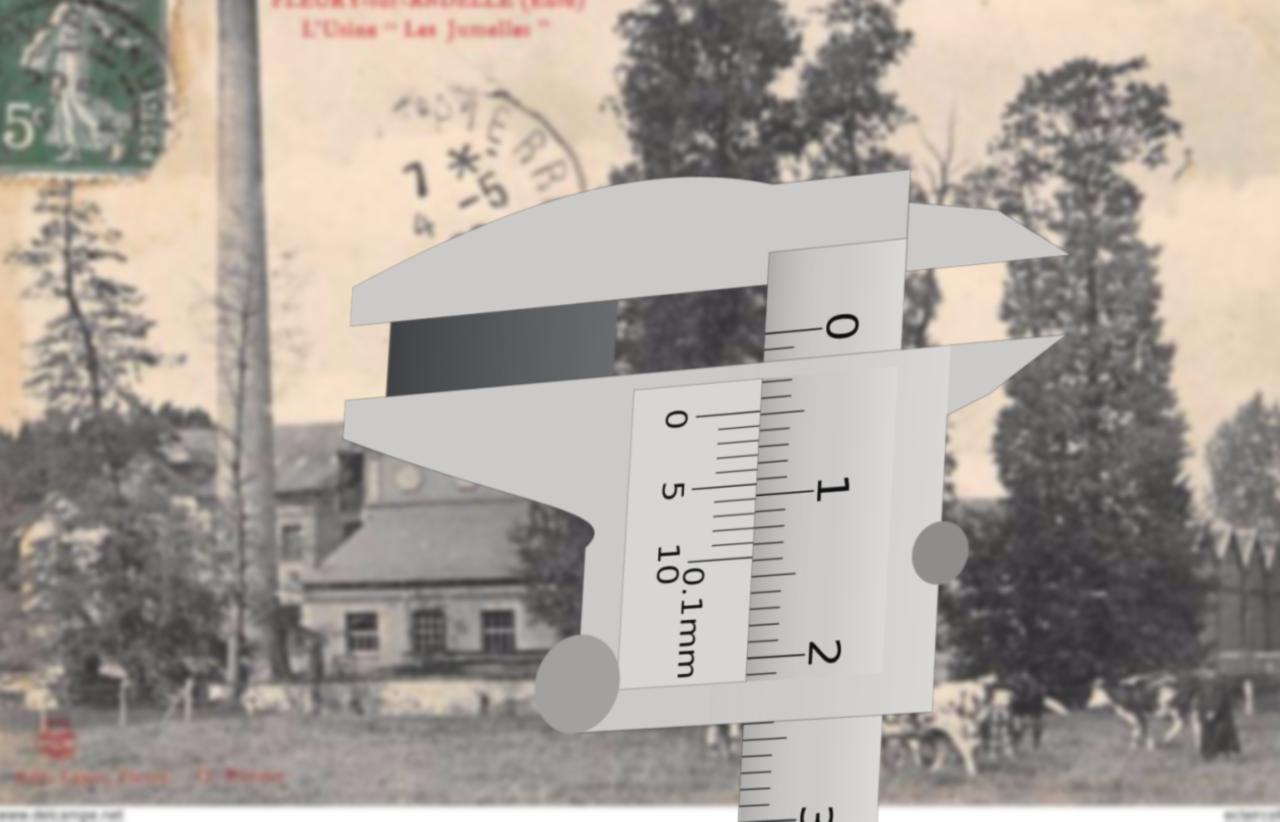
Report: 4.8mm
